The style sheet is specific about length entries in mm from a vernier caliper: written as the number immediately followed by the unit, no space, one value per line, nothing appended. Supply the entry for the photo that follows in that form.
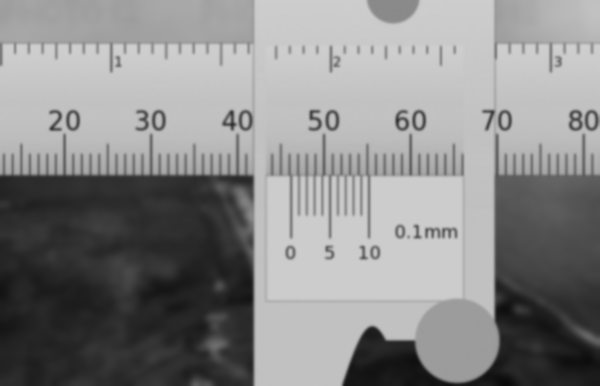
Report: 46.2mm
